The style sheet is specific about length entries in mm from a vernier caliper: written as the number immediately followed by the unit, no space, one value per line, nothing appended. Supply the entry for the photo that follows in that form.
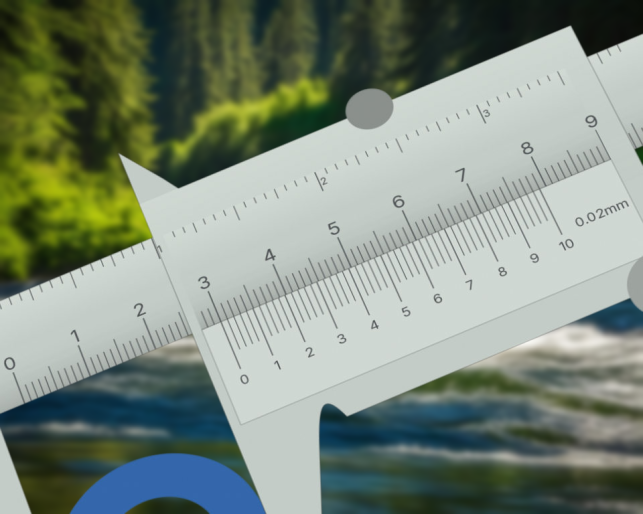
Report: 30.0mm
